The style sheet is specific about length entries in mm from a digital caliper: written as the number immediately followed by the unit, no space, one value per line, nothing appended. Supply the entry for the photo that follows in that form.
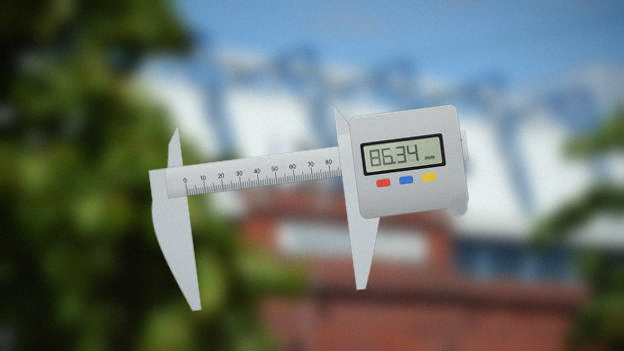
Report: 86.34mm
